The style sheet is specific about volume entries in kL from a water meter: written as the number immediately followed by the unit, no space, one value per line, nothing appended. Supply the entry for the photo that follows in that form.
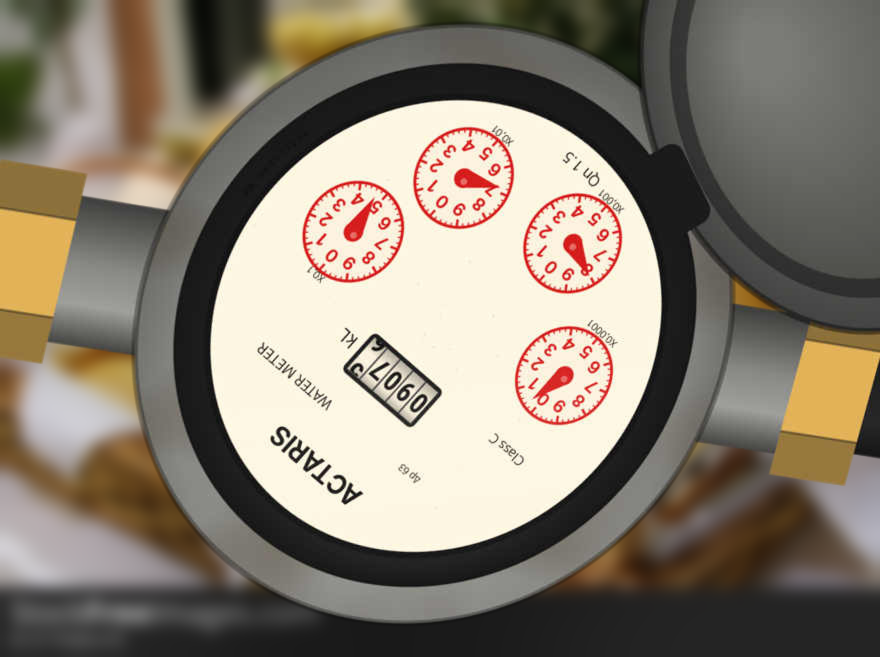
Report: 9075.4680kL
